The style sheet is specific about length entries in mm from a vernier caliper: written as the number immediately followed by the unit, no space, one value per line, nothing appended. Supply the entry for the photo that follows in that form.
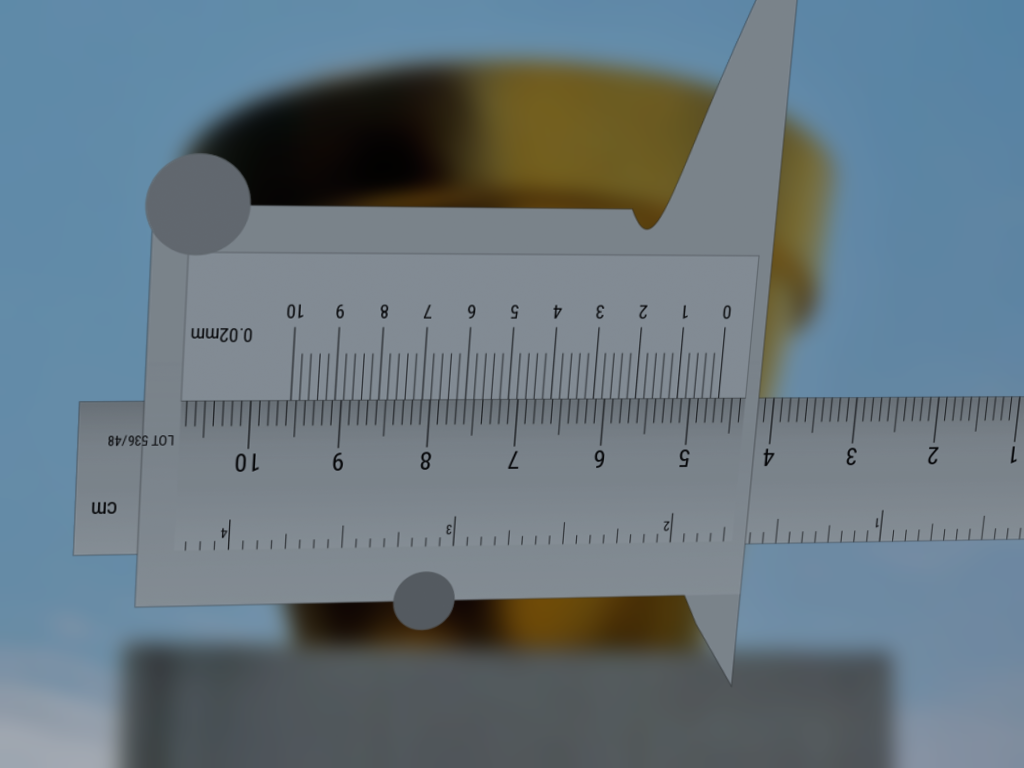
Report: 46.6mm
